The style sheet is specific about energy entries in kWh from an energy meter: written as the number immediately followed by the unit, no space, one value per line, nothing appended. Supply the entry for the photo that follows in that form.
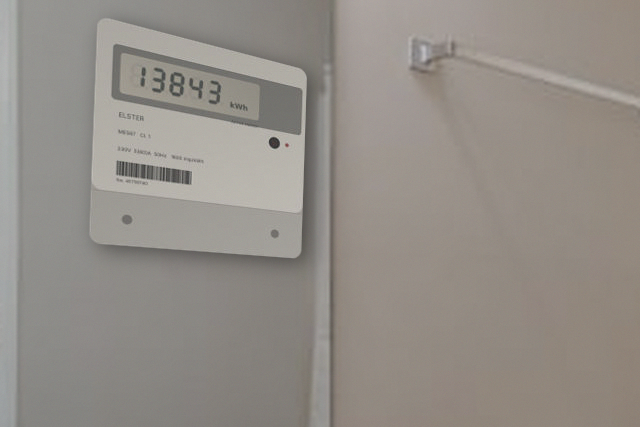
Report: 13843kWh
